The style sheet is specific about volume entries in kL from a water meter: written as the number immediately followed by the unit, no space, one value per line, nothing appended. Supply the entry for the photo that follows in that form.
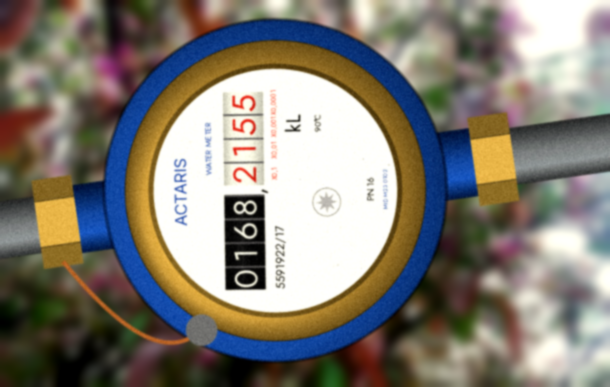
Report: 168.2155kL
